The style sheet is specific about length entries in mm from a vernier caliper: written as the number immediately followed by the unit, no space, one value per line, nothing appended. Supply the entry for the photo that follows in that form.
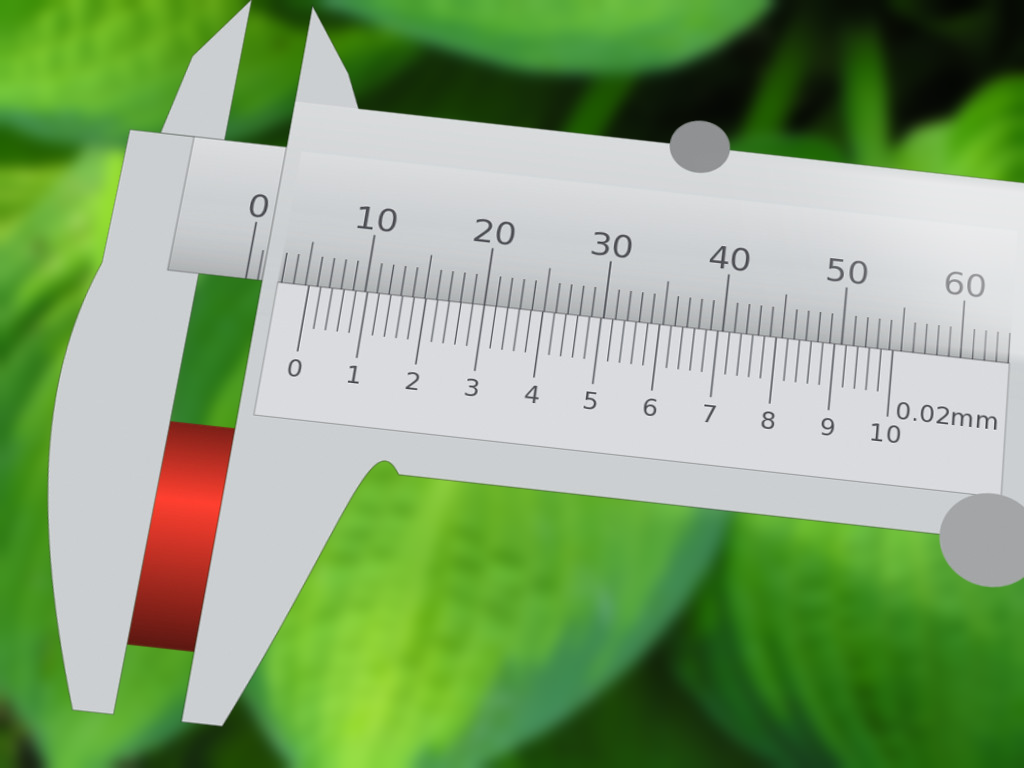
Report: 5.3mm
